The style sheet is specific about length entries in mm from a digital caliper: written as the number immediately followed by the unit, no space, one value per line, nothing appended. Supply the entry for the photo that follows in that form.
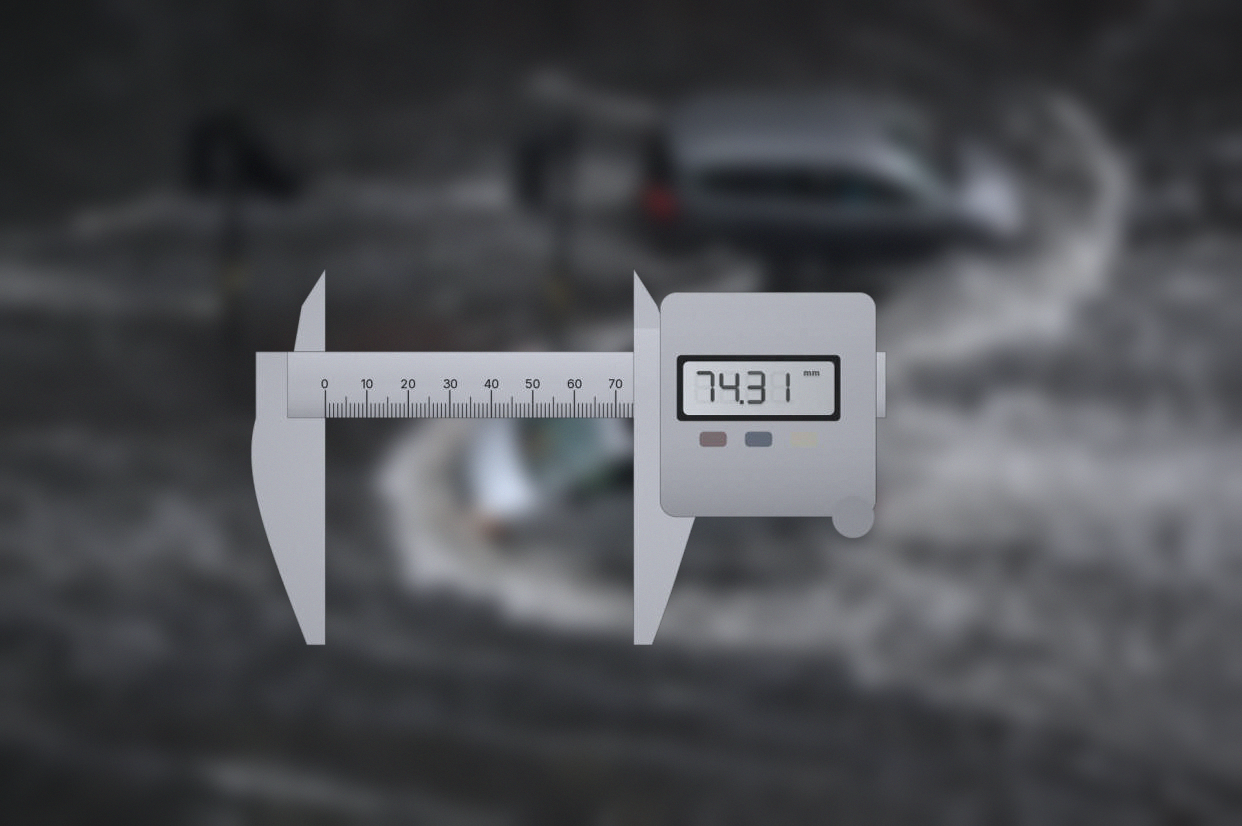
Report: 74.31mm
